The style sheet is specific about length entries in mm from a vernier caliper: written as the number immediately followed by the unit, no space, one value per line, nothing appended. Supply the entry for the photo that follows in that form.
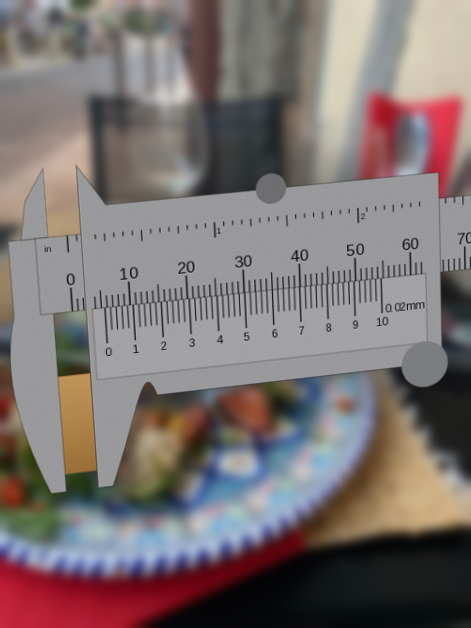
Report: 5.6mm
